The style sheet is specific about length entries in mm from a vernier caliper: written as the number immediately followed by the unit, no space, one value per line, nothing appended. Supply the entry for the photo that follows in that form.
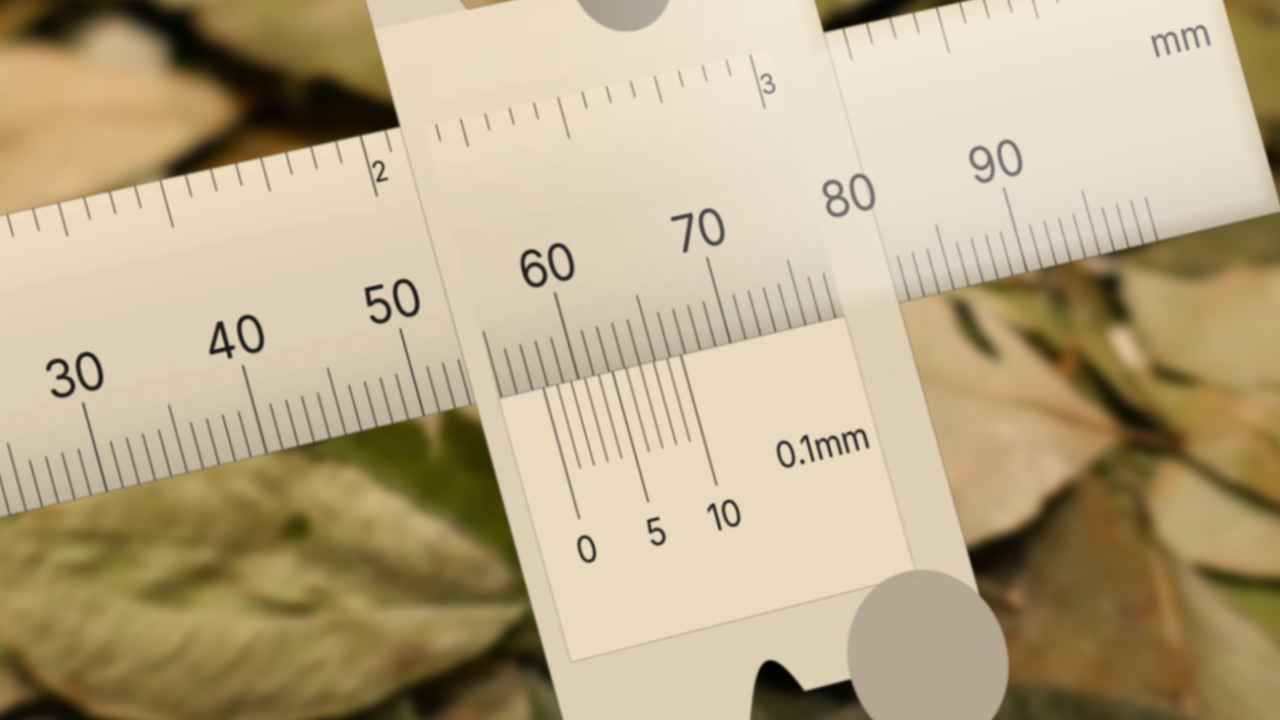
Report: 57.7mm
